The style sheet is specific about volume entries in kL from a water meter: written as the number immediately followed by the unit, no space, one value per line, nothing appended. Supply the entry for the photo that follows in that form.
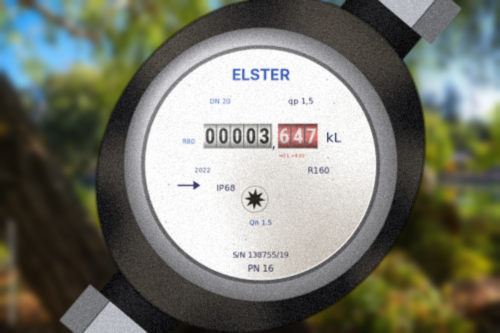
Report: 3.647kL
